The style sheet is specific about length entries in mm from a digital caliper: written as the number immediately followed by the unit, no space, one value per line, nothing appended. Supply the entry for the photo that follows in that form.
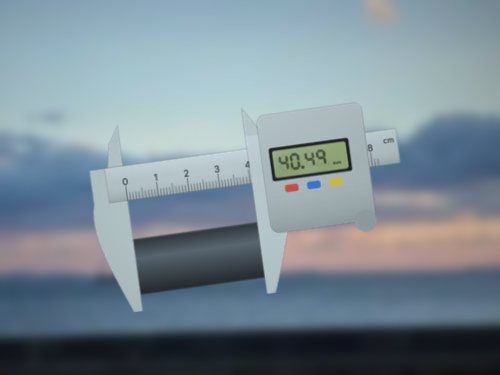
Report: 40.49mm
